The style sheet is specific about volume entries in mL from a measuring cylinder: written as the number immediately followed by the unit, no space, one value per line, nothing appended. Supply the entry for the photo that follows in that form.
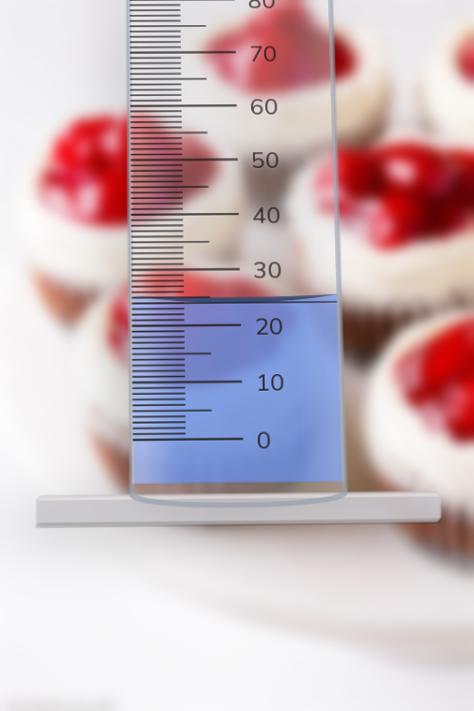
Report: 24mL
